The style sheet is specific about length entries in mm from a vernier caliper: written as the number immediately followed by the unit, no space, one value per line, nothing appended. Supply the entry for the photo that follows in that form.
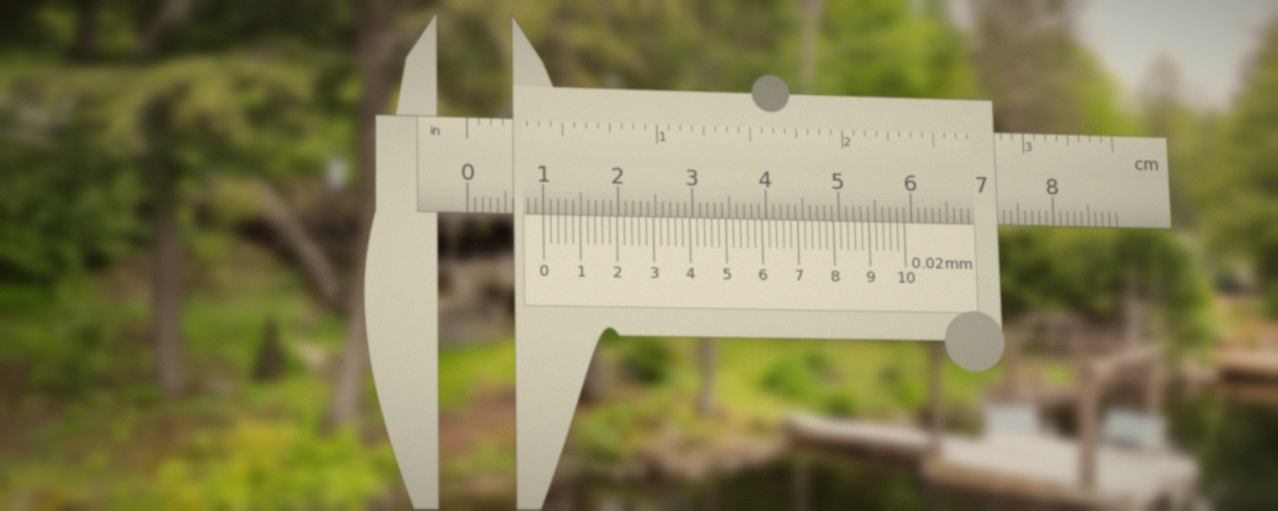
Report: 10.0mm
